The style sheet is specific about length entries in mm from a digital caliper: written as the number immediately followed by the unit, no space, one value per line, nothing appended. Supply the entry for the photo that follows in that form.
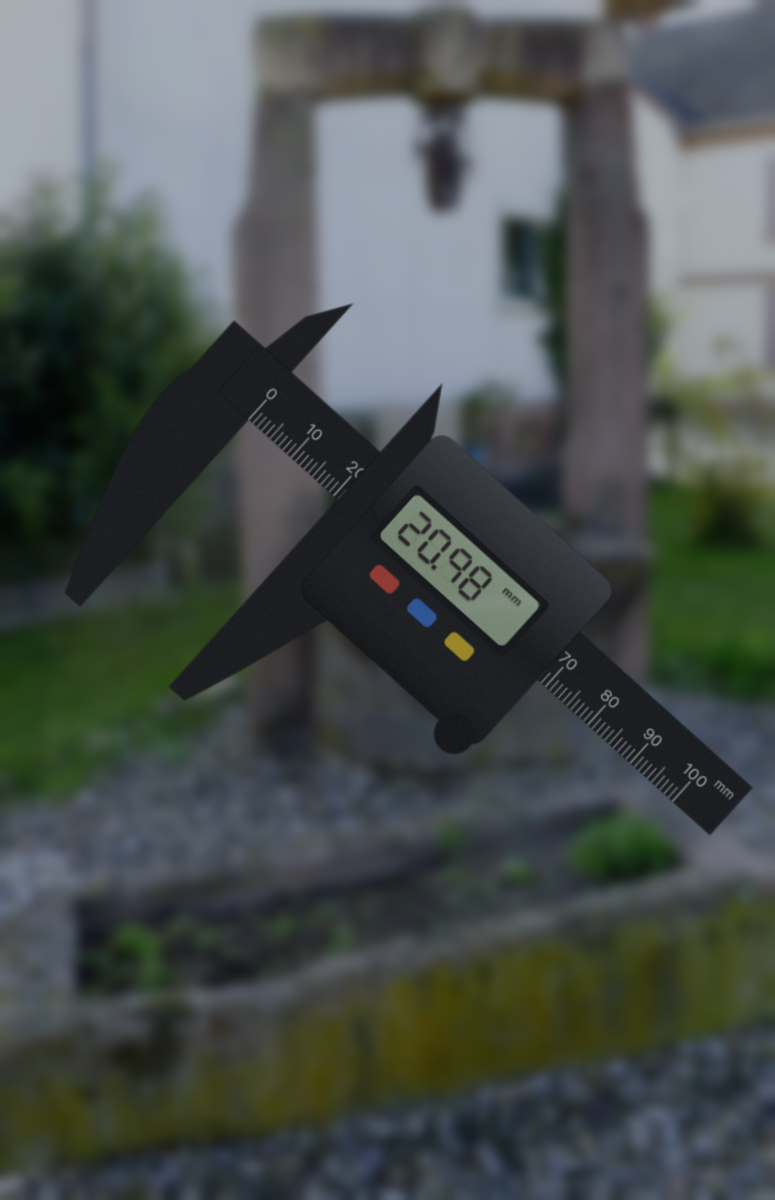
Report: 20.98mm
